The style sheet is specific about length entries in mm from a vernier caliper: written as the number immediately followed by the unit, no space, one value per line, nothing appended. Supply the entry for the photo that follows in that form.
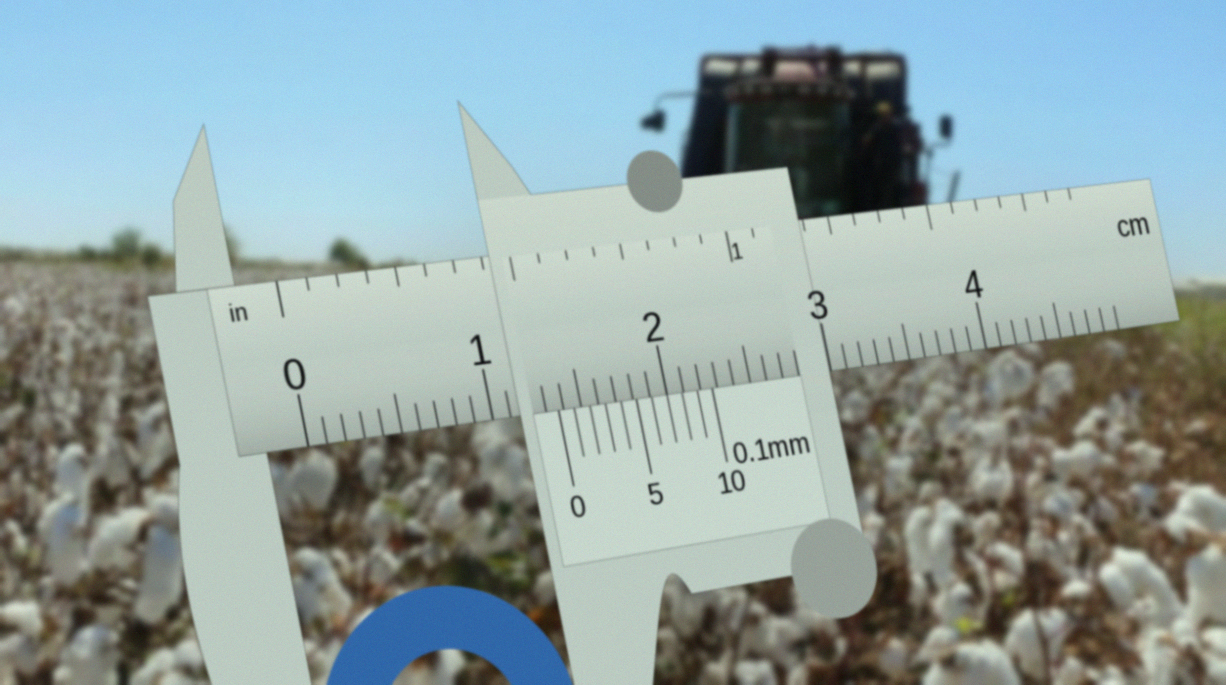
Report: 13.7mm
